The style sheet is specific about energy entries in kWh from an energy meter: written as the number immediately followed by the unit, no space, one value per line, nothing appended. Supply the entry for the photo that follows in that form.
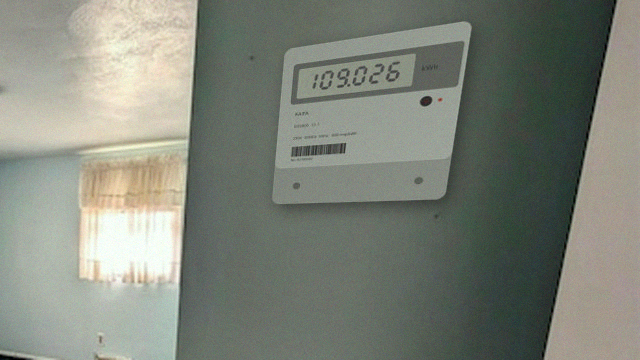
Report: 109.026kWh
